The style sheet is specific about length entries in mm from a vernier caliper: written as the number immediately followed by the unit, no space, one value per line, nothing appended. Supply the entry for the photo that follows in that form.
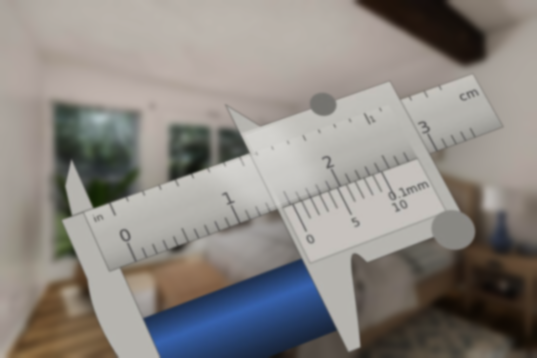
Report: 15.2mm
